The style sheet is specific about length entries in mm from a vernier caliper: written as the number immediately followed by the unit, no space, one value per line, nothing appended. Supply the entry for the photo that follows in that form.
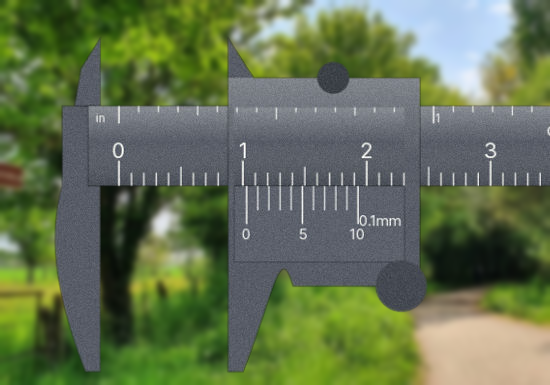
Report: 10.3mm
